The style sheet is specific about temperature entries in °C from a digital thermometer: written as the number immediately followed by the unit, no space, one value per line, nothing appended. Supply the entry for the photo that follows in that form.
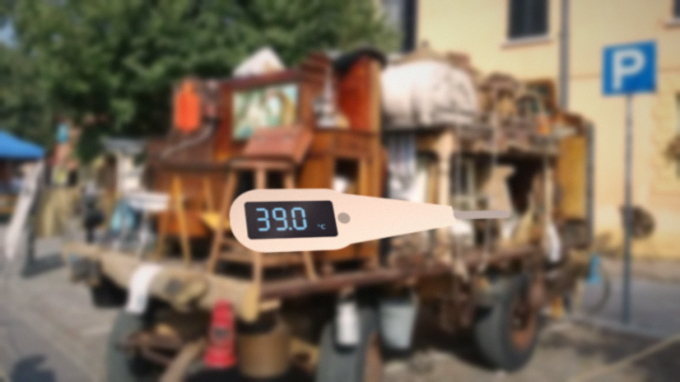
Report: 39.0°C
